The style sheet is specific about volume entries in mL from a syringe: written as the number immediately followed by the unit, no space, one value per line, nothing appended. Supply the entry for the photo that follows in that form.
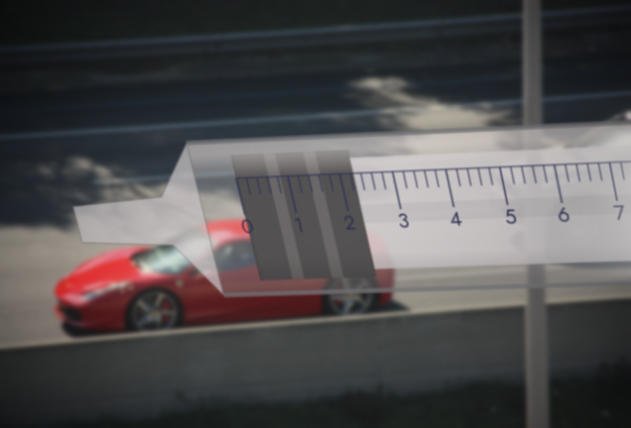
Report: 0mL
